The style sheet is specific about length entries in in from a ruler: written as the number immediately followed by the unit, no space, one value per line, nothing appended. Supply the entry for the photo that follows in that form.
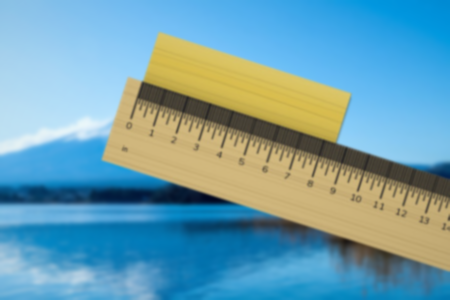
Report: 8.5in
